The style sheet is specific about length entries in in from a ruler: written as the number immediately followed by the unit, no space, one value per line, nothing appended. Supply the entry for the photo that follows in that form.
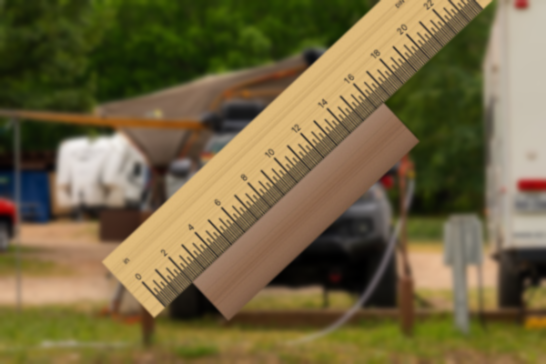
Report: 14.5in
